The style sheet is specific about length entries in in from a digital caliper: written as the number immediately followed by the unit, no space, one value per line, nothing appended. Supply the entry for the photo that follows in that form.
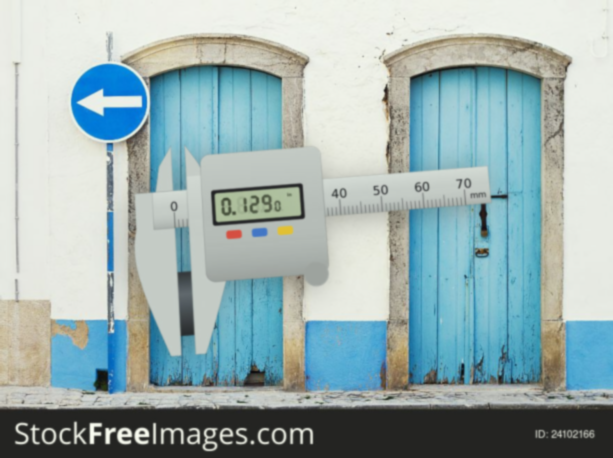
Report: 0.1290in
